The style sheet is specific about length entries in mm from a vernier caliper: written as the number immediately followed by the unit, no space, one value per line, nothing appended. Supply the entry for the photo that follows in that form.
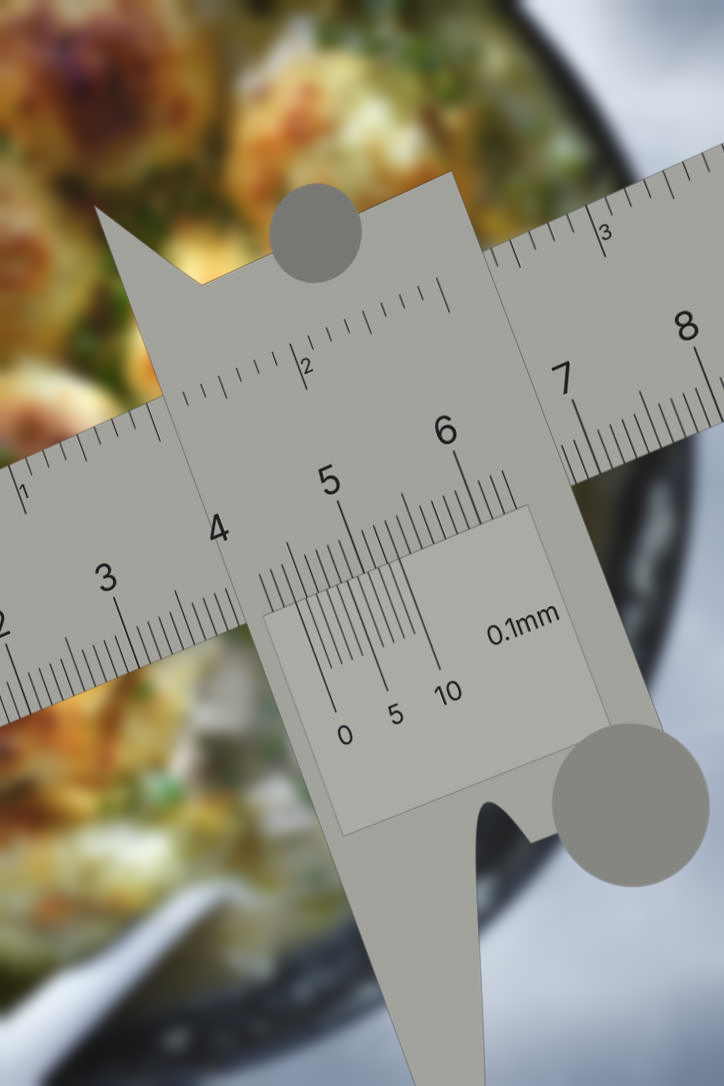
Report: 44.0mm
